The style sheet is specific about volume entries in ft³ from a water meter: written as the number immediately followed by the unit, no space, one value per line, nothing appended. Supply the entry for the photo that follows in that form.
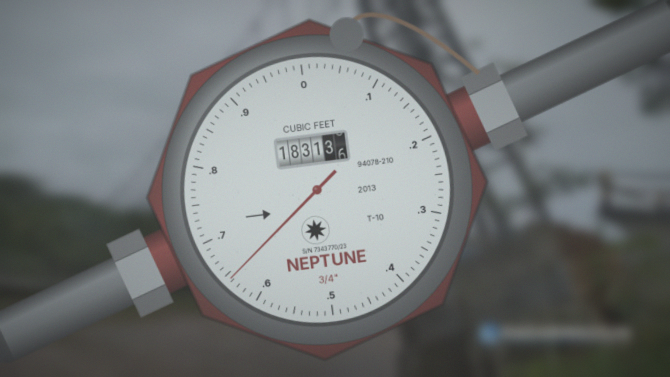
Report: 183135.64ft³
